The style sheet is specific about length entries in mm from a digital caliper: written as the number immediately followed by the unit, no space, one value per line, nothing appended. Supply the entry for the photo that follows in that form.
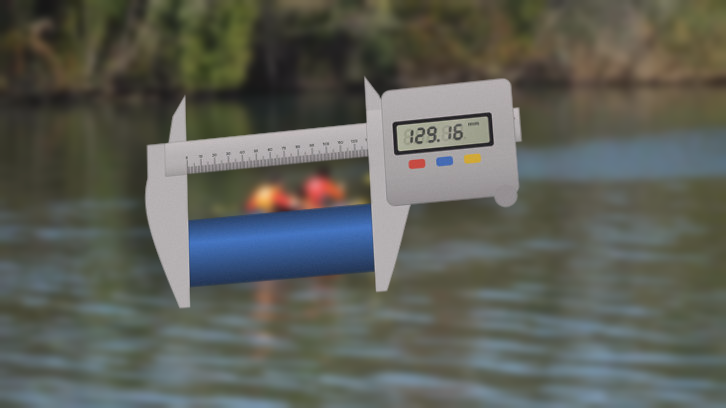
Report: 129.16mm
